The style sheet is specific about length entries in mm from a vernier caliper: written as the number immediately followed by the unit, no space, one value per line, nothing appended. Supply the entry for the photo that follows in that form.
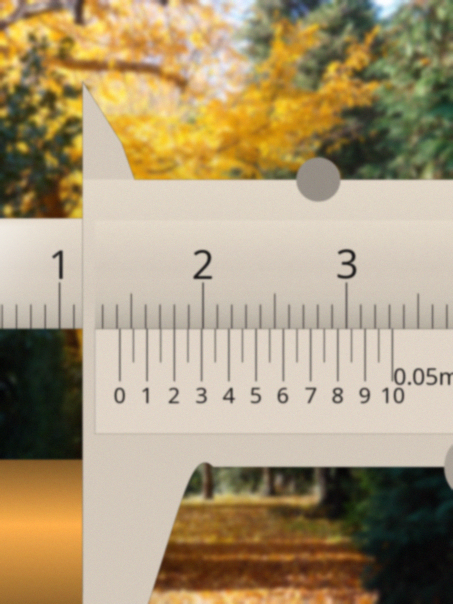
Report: 14.2mm
